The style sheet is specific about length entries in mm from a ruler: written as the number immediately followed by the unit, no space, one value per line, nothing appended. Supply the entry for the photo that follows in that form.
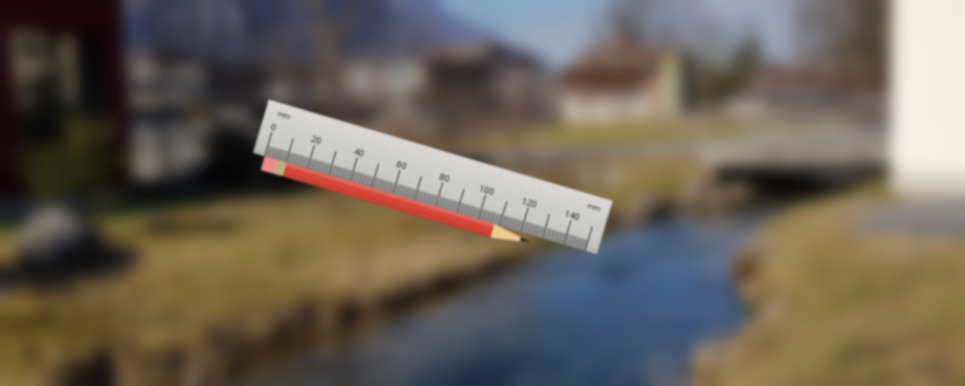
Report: 125mm
